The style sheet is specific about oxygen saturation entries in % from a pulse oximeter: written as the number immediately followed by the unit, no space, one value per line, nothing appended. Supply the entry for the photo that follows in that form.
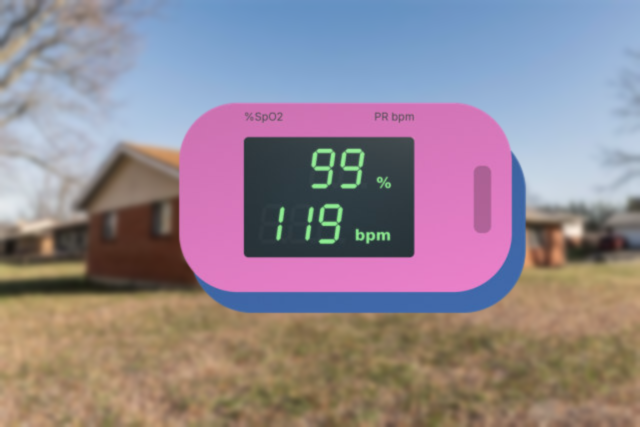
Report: 99%
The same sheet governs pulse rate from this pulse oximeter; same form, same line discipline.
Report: 119bpm
